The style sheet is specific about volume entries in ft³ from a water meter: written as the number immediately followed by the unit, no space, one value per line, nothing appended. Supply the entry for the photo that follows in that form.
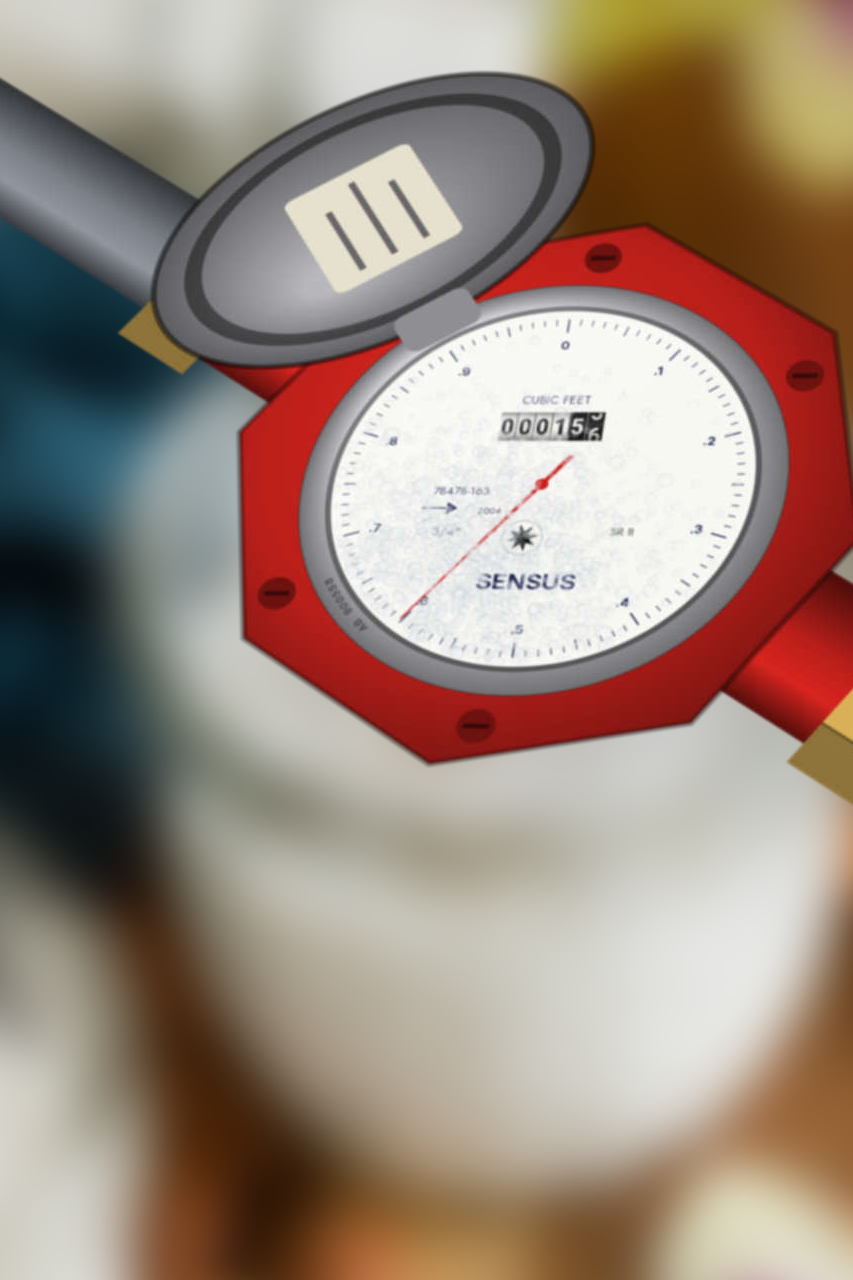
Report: 155.60ft³
